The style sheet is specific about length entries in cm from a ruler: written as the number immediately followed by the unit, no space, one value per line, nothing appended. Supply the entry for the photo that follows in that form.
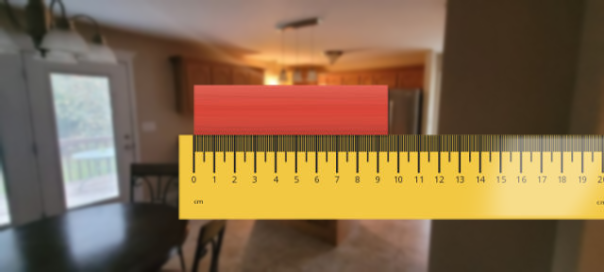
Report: 9.5cm
